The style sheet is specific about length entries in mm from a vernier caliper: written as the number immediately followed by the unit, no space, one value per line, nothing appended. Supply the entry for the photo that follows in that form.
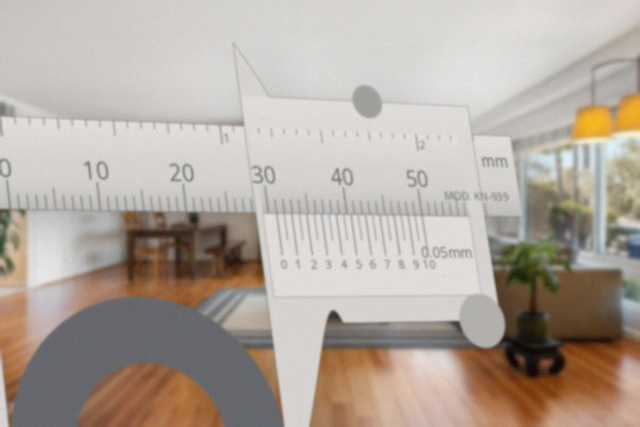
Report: 31.0mm
